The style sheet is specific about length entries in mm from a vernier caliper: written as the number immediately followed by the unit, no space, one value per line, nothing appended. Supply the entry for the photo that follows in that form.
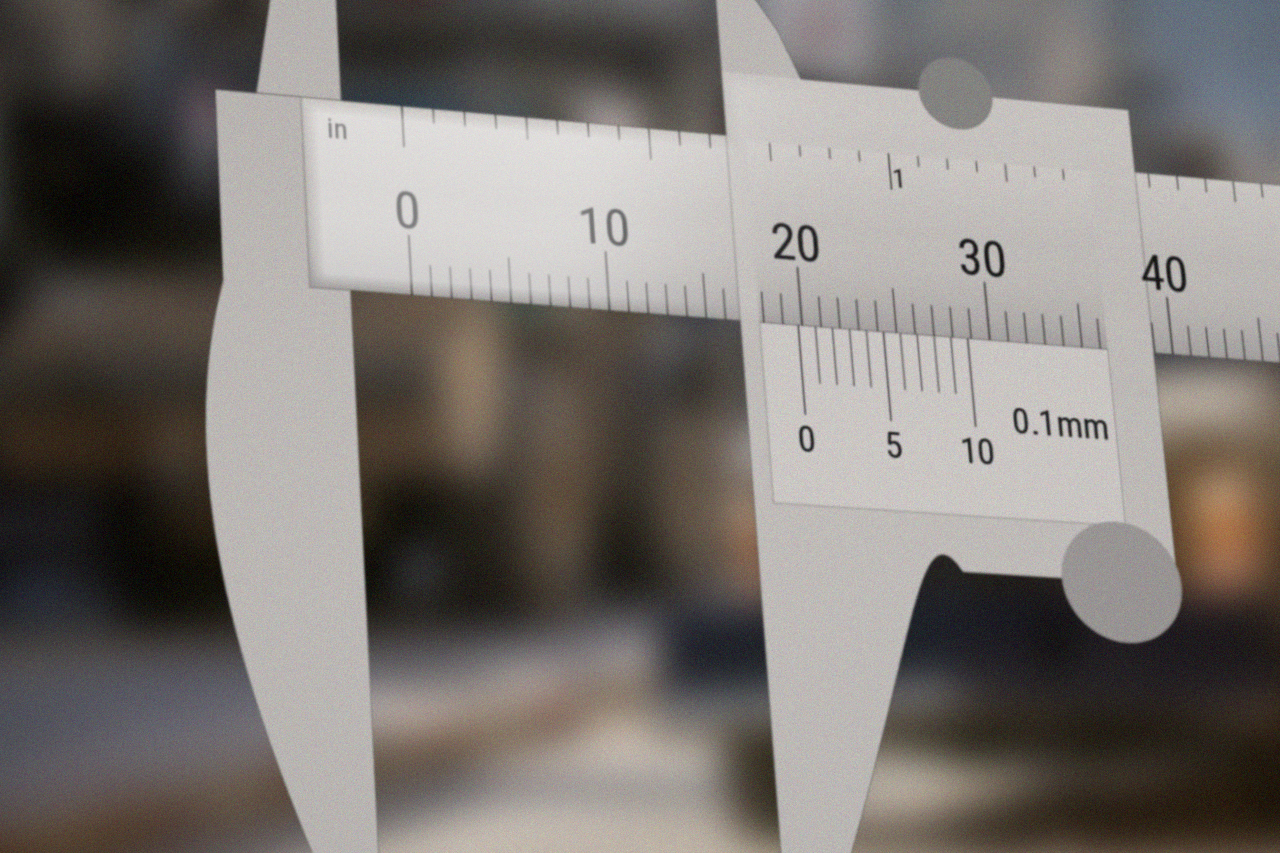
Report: 19.8mm
